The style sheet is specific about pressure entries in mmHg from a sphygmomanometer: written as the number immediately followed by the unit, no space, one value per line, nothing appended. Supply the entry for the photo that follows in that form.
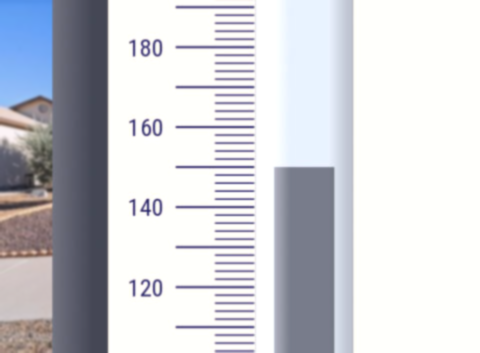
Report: 150mmHg
